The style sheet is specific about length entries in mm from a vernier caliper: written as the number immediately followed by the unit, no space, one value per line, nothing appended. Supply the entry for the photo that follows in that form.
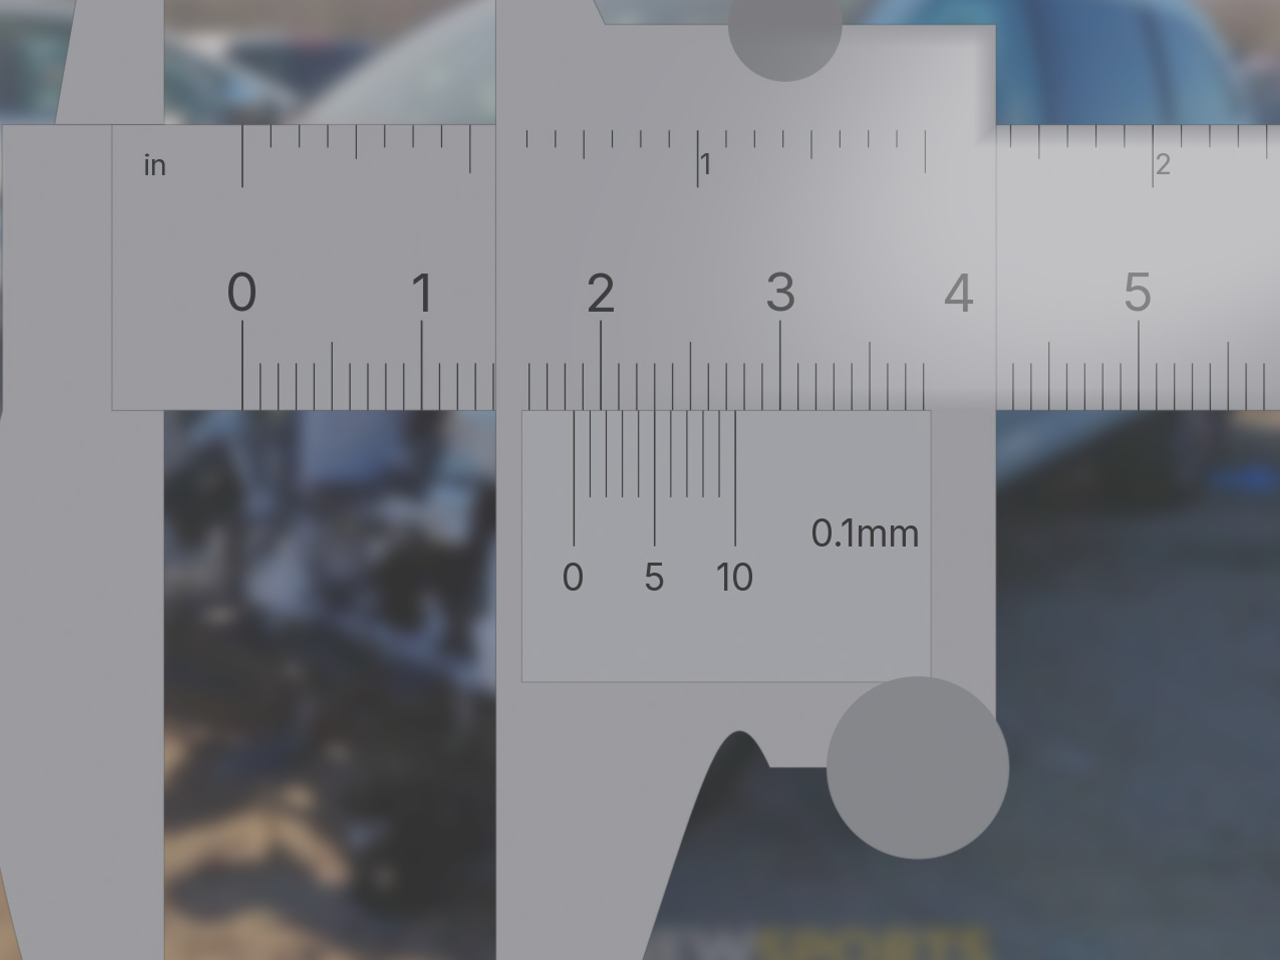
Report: 18.5mm
